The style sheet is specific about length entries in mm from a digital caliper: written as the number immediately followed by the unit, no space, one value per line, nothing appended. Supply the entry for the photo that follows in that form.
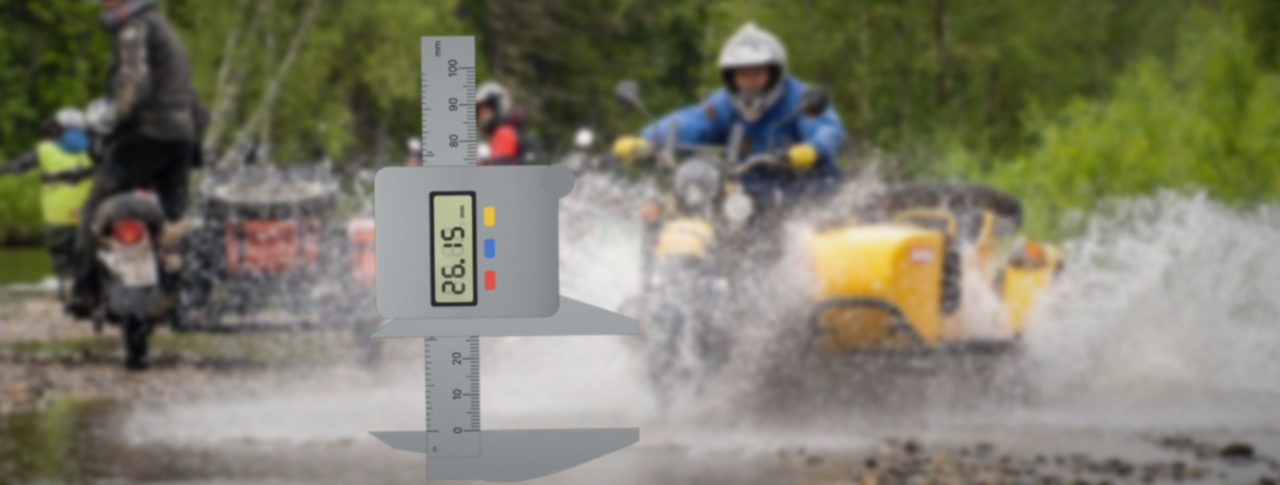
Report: 26.15mm
